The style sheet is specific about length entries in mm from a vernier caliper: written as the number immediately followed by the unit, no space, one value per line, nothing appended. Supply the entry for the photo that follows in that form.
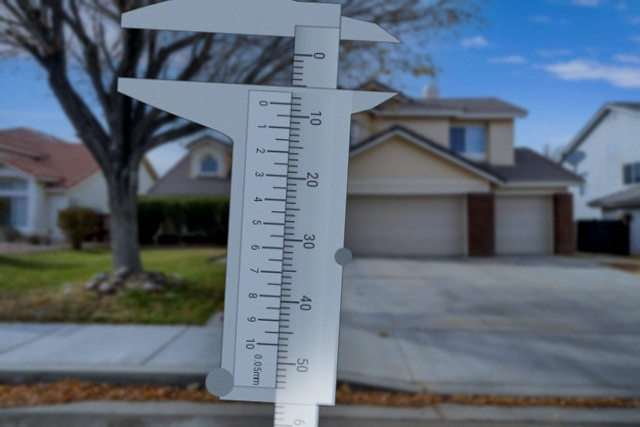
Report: 8.0mm
